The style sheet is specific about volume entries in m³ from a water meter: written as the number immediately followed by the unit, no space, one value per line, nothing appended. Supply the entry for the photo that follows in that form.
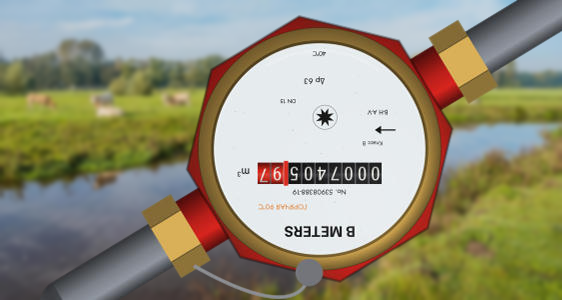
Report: 7405.97m³
